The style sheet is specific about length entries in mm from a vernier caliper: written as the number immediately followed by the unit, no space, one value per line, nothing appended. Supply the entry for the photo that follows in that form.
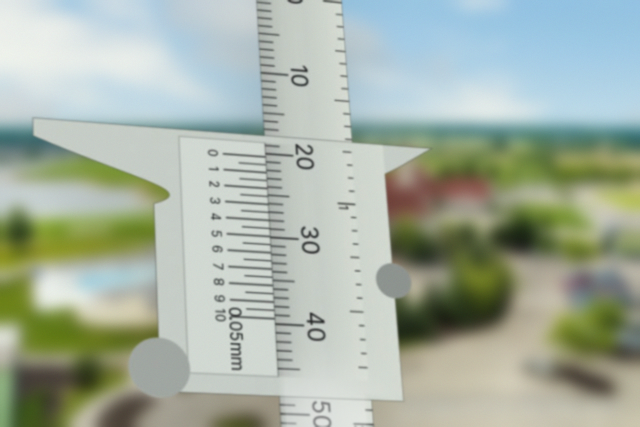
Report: 20.4mm
